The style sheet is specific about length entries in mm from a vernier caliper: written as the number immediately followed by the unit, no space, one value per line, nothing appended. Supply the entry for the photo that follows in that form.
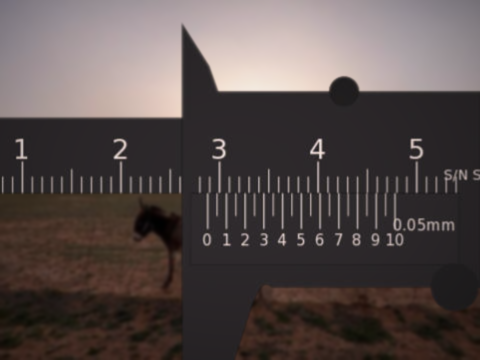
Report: 28.8mm
